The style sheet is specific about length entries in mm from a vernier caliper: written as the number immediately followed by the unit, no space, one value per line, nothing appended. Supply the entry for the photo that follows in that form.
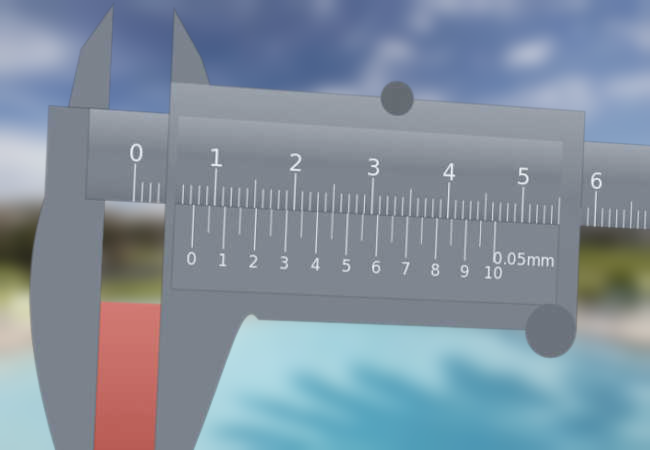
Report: 7.4mm
